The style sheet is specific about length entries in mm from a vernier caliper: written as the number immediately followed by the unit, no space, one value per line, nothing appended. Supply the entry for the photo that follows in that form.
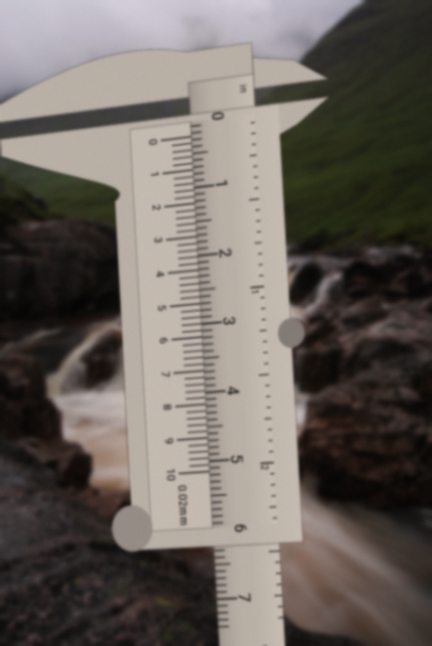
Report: 2.5mm
